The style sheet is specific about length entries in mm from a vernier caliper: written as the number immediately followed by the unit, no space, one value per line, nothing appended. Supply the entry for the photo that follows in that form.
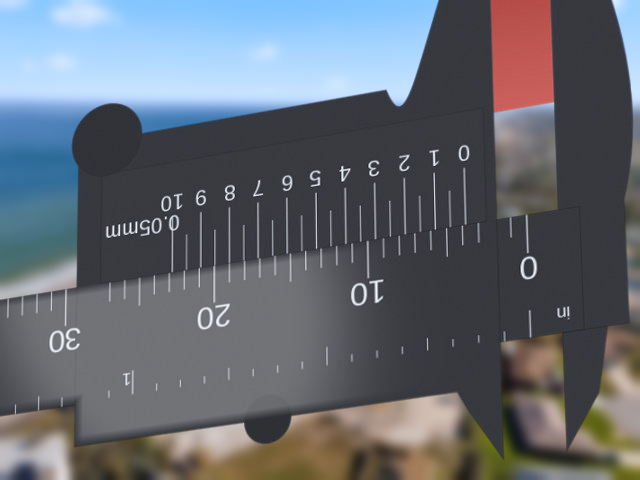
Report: 3.8mm
